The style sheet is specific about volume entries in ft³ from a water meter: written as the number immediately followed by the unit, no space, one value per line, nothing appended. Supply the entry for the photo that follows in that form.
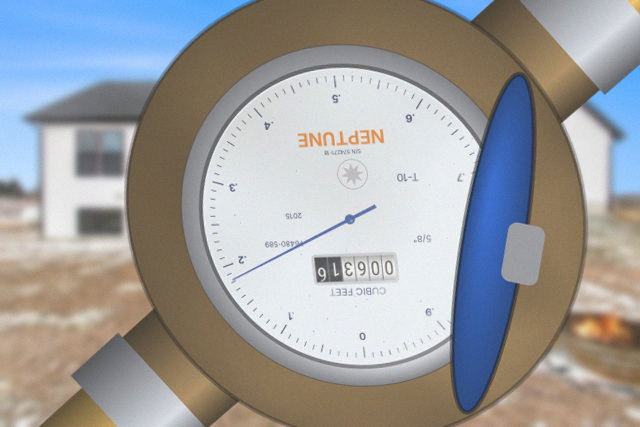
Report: 6316.18ft³
